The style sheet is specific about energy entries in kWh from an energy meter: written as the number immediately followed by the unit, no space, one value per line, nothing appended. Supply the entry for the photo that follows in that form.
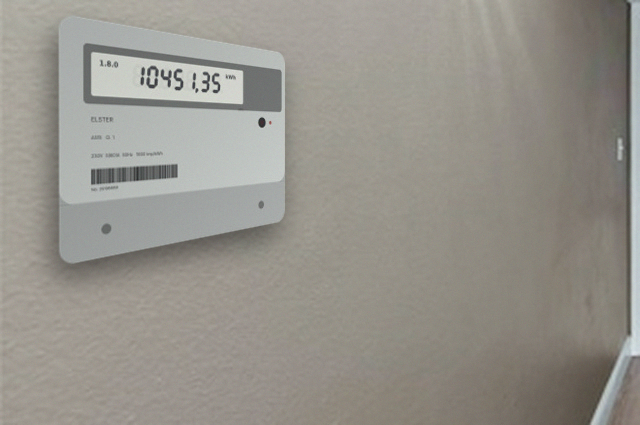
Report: 10451.35kWh
